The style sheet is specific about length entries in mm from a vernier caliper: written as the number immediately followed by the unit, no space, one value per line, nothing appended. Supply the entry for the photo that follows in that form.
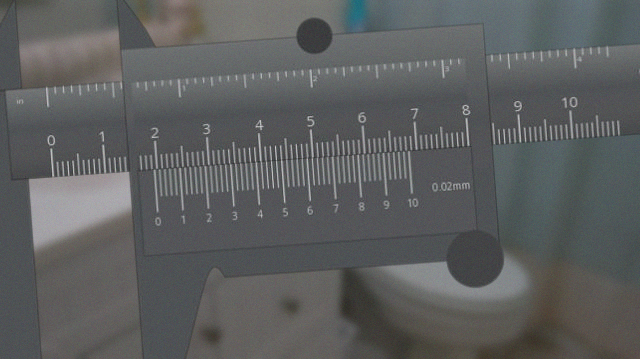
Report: 19.5mm
